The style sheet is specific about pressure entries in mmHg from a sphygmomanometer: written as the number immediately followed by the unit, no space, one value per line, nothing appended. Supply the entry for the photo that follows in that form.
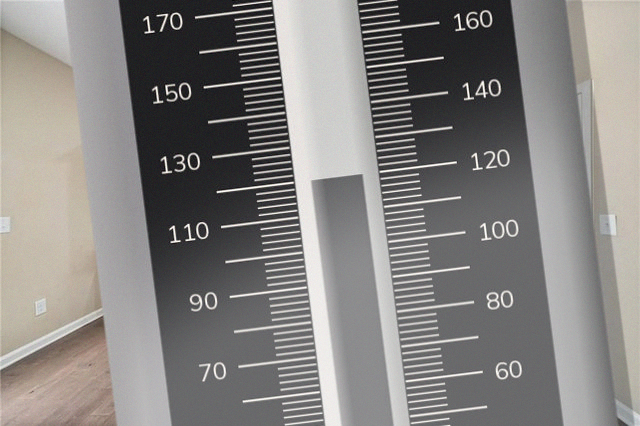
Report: 120mmHg
